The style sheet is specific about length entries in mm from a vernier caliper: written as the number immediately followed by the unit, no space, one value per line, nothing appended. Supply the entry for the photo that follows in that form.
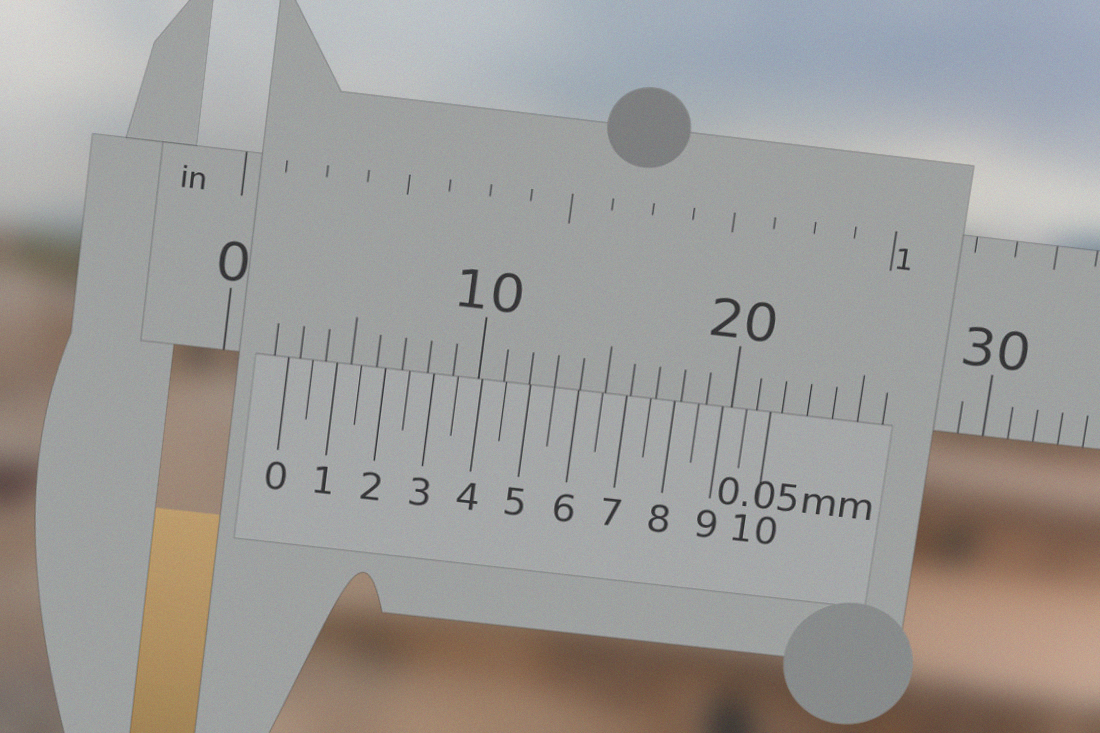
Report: 2.55mm
